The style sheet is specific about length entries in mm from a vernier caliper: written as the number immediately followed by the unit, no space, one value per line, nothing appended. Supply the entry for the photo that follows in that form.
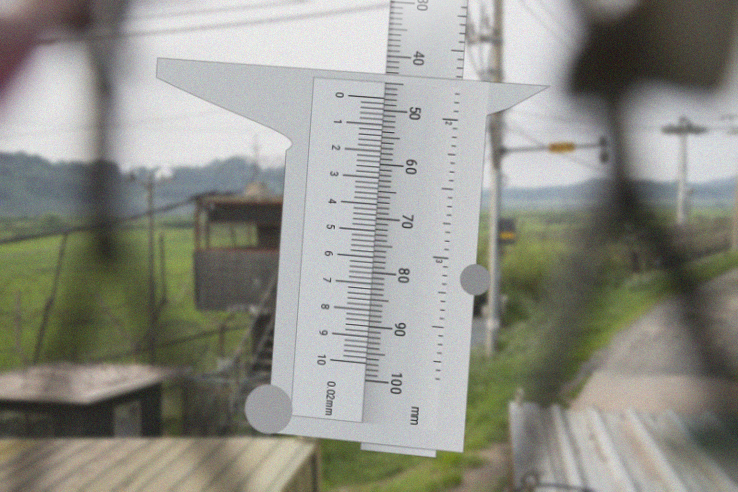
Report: 47.8mm
